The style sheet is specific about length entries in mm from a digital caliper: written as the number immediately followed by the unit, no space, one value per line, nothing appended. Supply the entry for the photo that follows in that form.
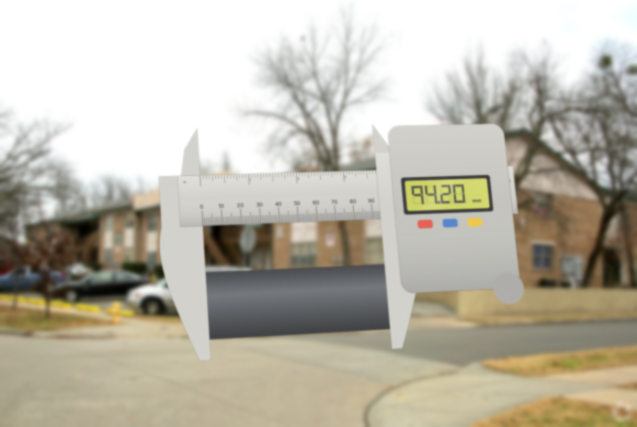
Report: 94.20mm
